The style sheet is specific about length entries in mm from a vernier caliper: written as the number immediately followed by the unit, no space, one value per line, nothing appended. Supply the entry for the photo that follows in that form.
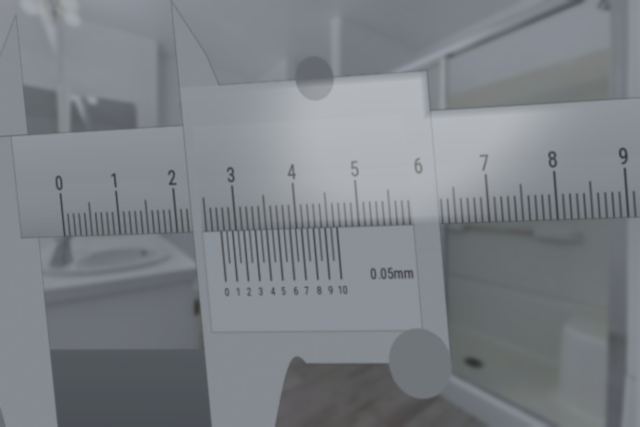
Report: 27.5mm
